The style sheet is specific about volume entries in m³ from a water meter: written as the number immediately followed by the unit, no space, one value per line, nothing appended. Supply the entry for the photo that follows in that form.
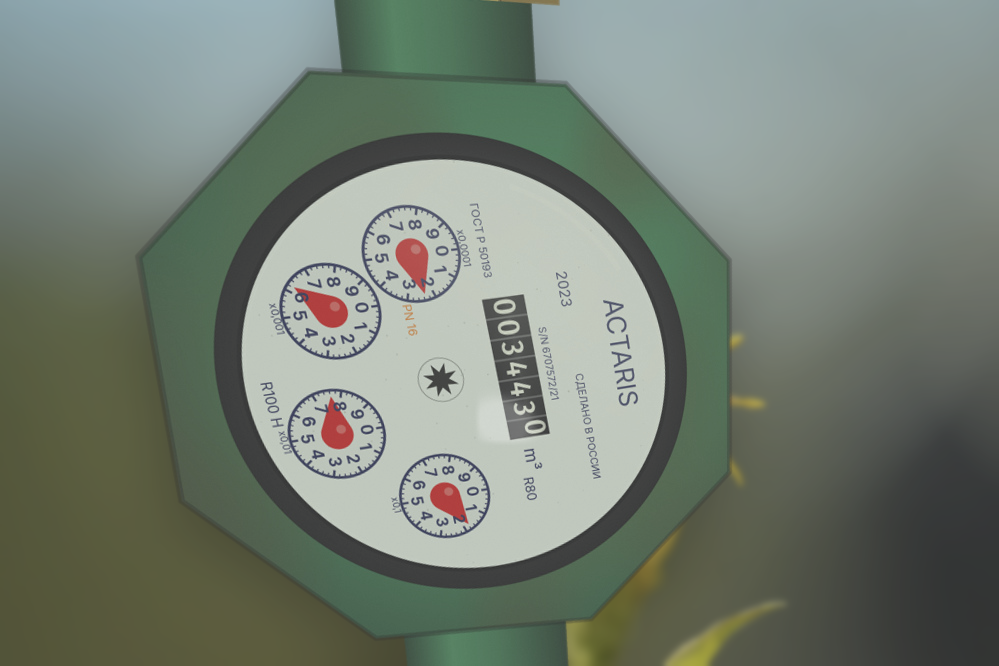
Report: 34430.1762m³
